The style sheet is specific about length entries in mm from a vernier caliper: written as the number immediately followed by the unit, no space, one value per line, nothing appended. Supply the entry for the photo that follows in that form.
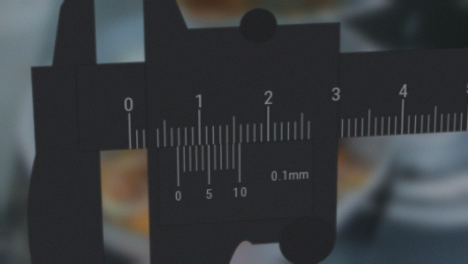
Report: 6.8mm
